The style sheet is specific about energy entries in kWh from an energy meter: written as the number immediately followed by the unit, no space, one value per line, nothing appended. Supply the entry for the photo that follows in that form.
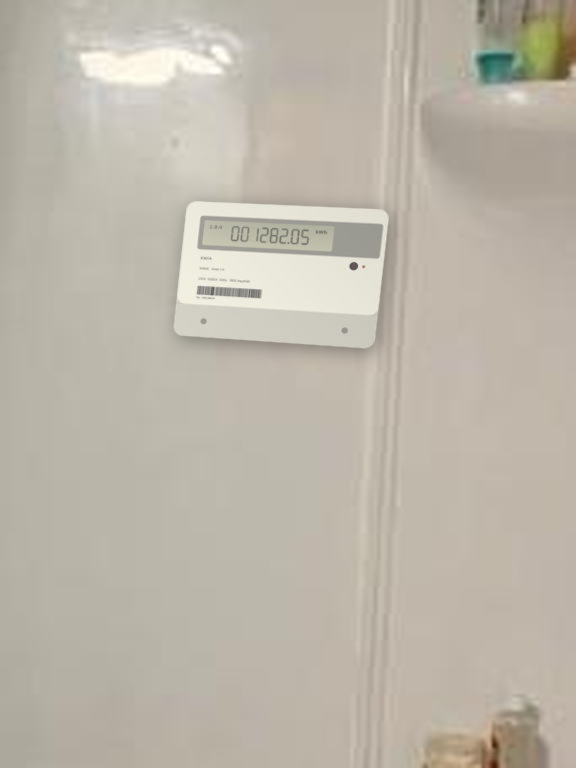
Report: 1282.05kWh
